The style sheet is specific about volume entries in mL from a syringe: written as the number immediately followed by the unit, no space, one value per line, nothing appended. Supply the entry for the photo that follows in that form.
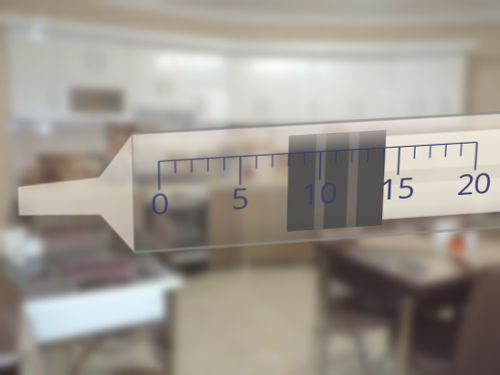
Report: 8mL
